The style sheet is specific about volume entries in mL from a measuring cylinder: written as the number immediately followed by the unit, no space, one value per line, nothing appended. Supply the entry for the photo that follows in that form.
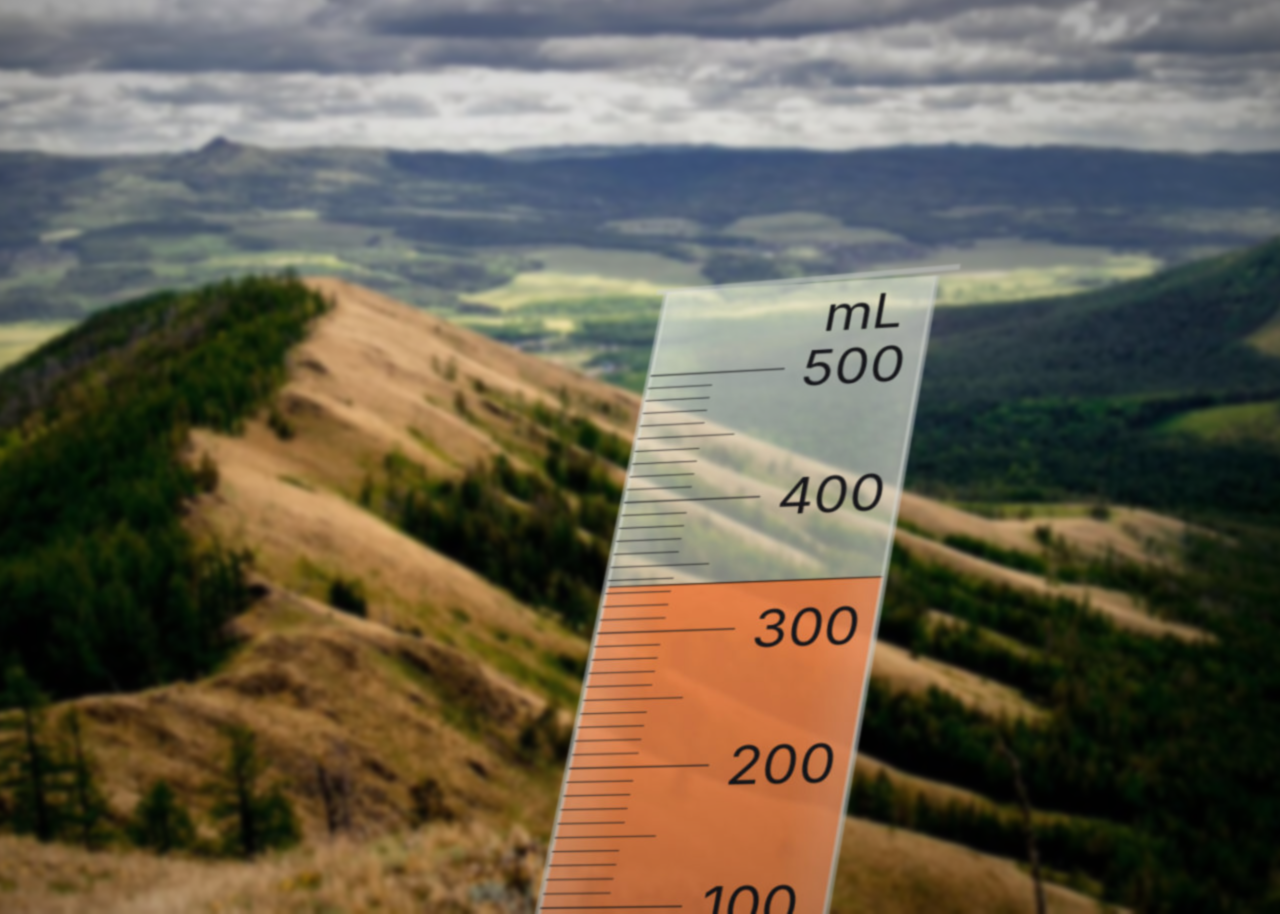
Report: 335mL
